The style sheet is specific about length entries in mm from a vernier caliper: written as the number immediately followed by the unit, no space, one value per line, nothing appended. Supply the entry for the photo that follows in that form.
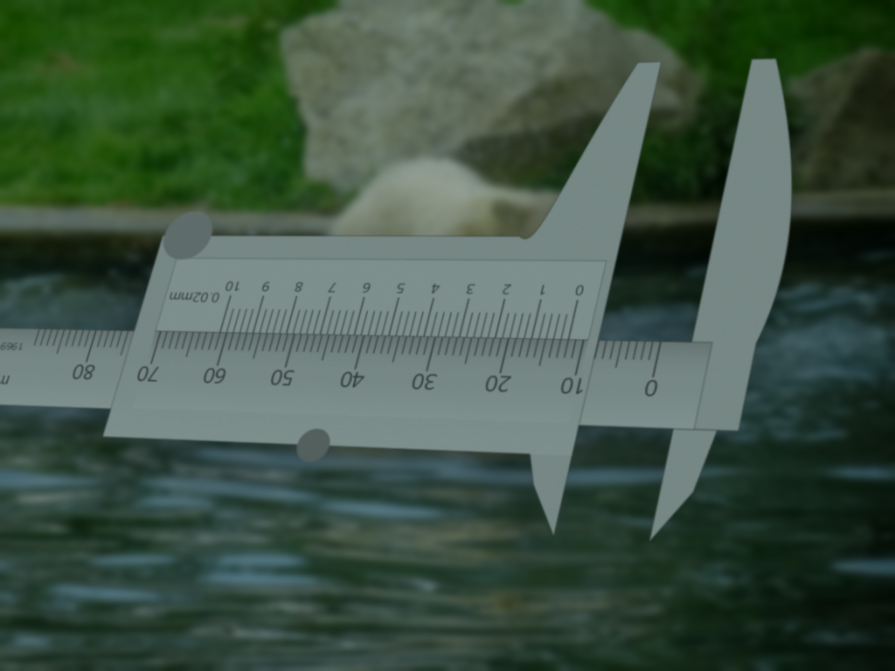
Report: 12.0mm
